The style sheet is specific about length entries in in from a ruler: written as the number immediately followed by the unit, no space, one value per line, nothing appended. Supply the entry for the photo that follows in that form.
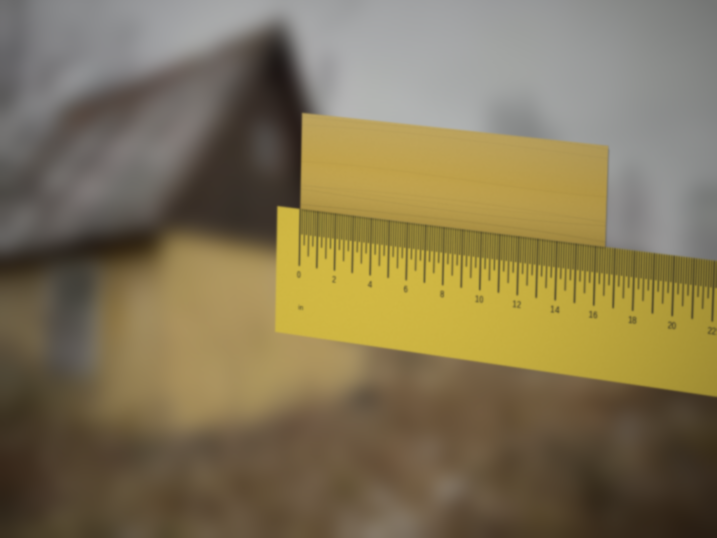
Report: 16.5in
